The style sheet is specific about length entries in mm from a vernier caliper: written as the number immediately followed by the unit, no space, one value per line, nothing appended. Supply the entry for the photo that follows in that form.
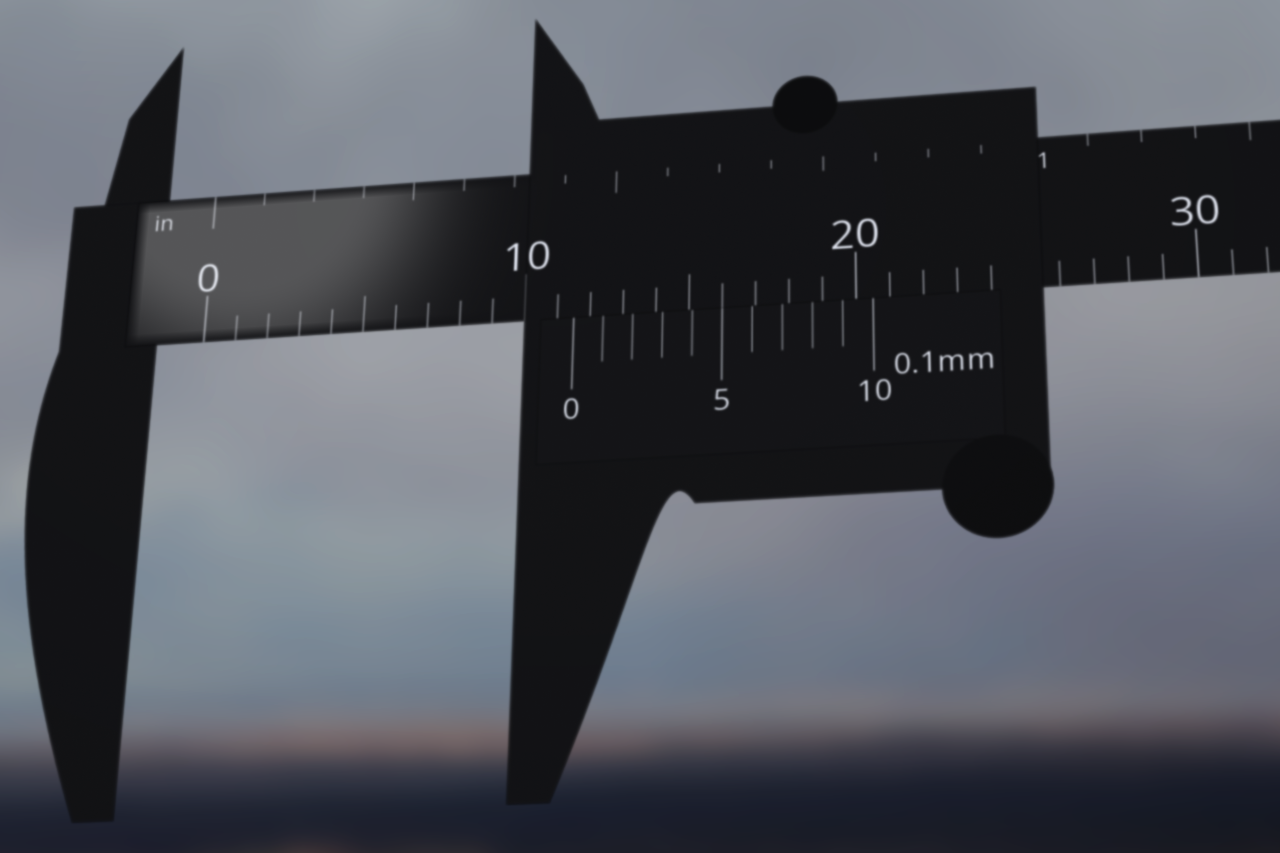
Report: 11.5mm
